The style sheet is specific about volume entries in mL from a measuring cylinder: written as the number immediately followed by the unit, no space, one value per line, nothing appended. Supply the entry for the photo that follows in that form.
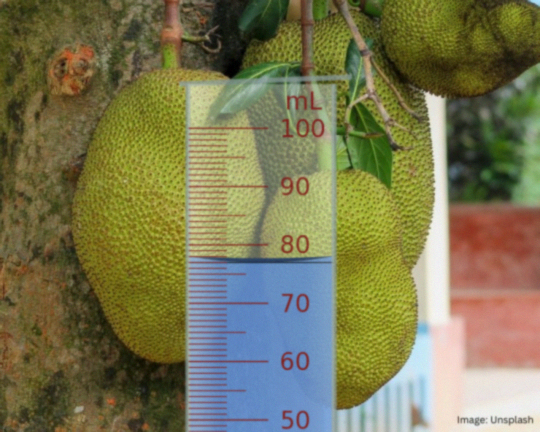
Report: 77mL
